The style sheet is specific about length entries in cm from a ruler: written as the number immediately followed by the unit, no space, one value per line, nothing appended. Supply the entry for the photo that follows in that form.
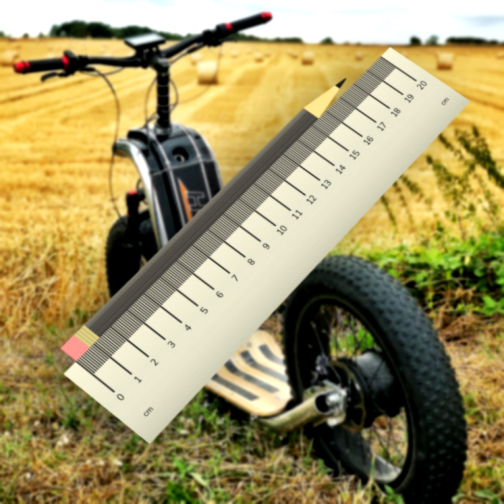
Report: 18cm
